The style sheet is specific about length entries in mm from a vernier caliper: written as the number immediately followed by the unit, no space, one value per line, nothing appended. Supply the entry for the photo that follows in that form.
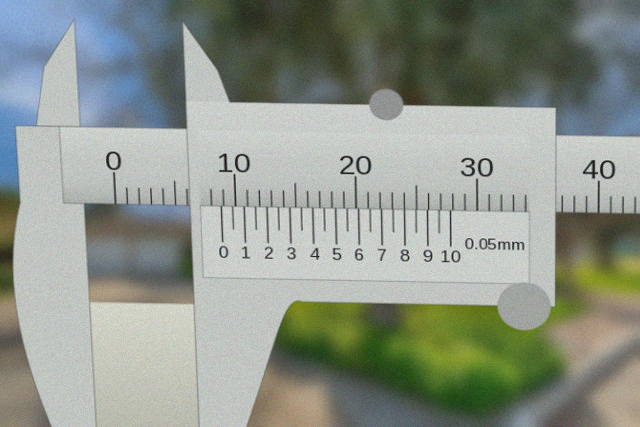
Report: 8.8mm
